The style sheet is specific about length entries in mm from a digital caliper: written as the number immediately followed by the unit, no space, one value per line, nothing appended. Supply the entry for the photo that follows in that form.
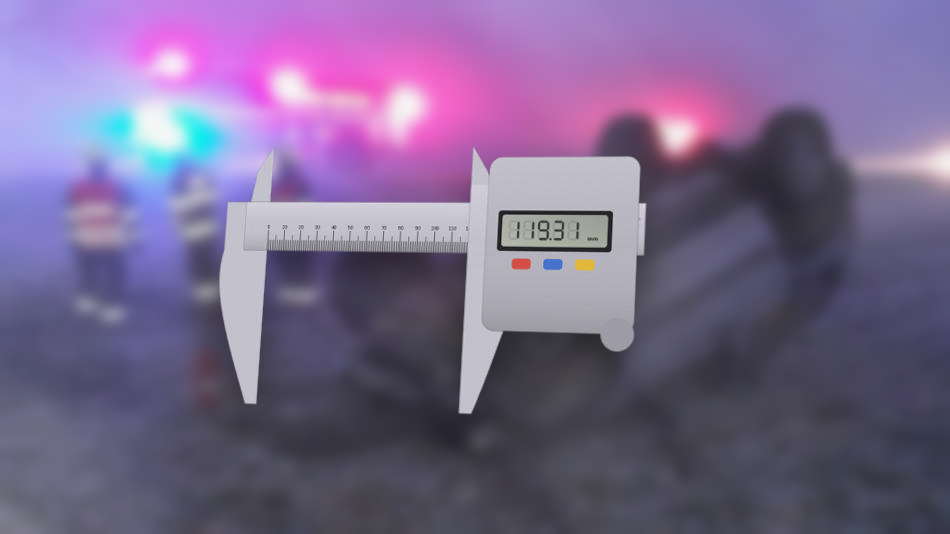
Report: 119.31mm
